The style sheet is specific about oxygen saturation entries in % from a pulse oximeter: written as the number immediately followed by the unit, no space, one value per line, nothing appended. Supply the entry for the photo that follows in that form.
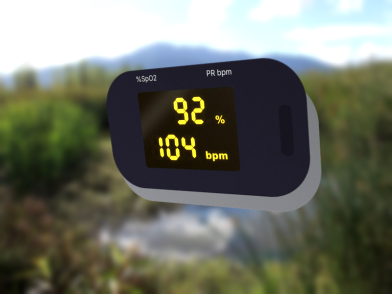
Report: 92%
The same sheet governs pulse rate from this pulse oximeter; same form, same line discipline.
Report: 104bpm
